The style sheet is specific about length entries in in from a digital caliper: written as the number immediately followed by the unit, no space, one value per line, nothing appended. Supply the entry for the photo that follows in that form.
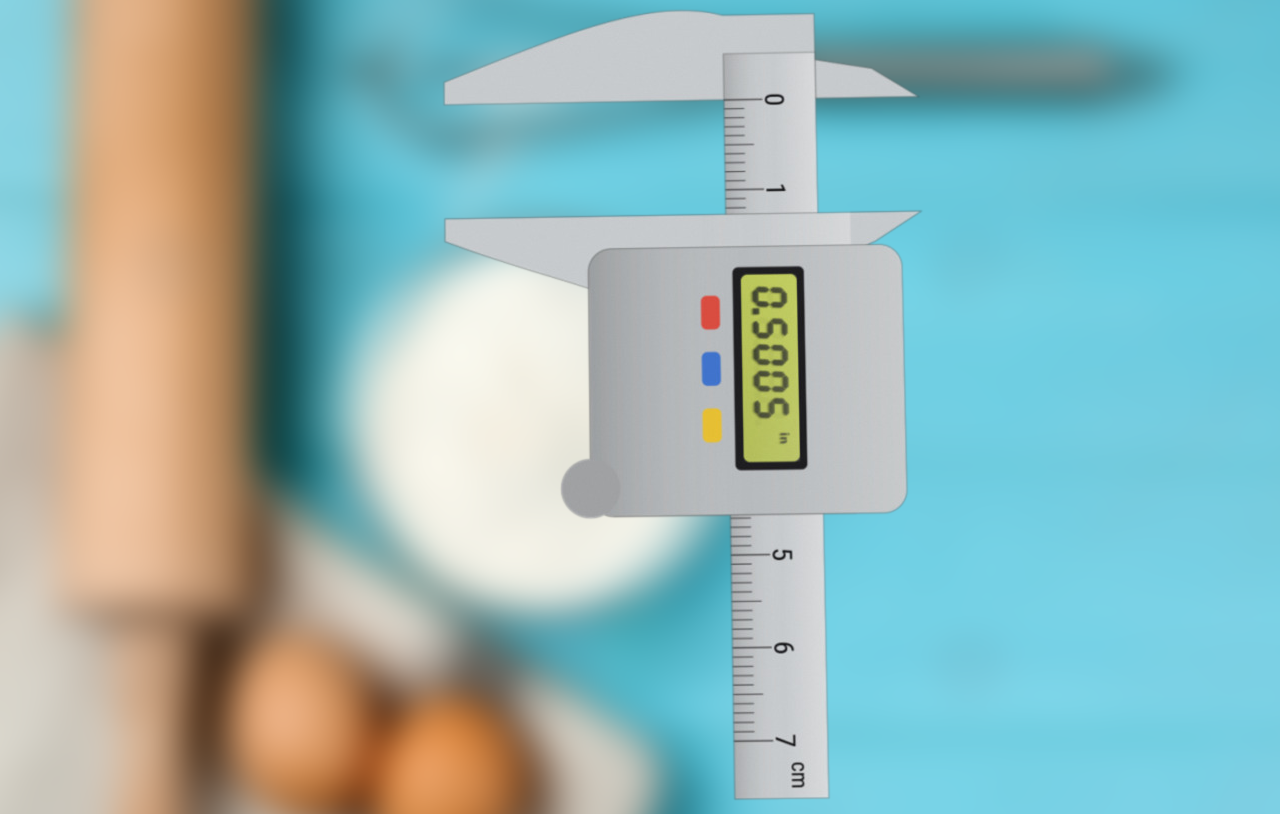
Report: 0.5005in
